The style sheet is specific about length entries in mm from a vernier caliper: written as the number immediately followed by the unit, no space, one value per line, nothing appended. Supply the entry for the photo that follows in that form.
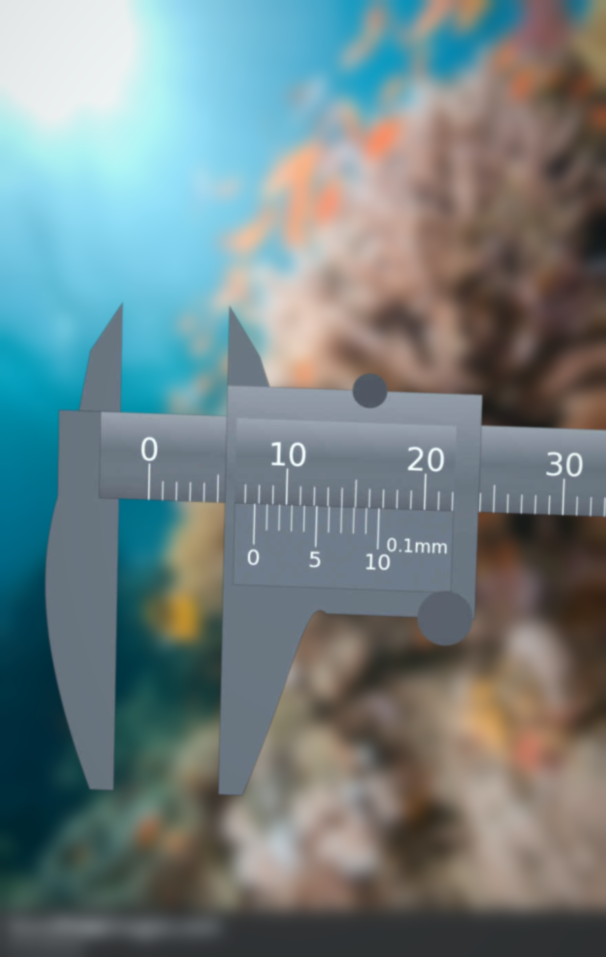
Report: 7.7mm
